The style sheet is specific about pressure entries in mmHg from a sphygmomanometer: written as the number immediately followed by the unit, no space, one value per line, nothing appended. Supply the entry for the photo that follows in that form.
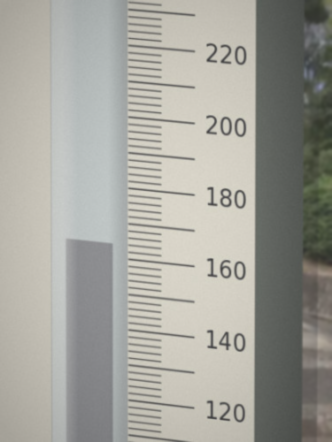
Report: 164mmHg
